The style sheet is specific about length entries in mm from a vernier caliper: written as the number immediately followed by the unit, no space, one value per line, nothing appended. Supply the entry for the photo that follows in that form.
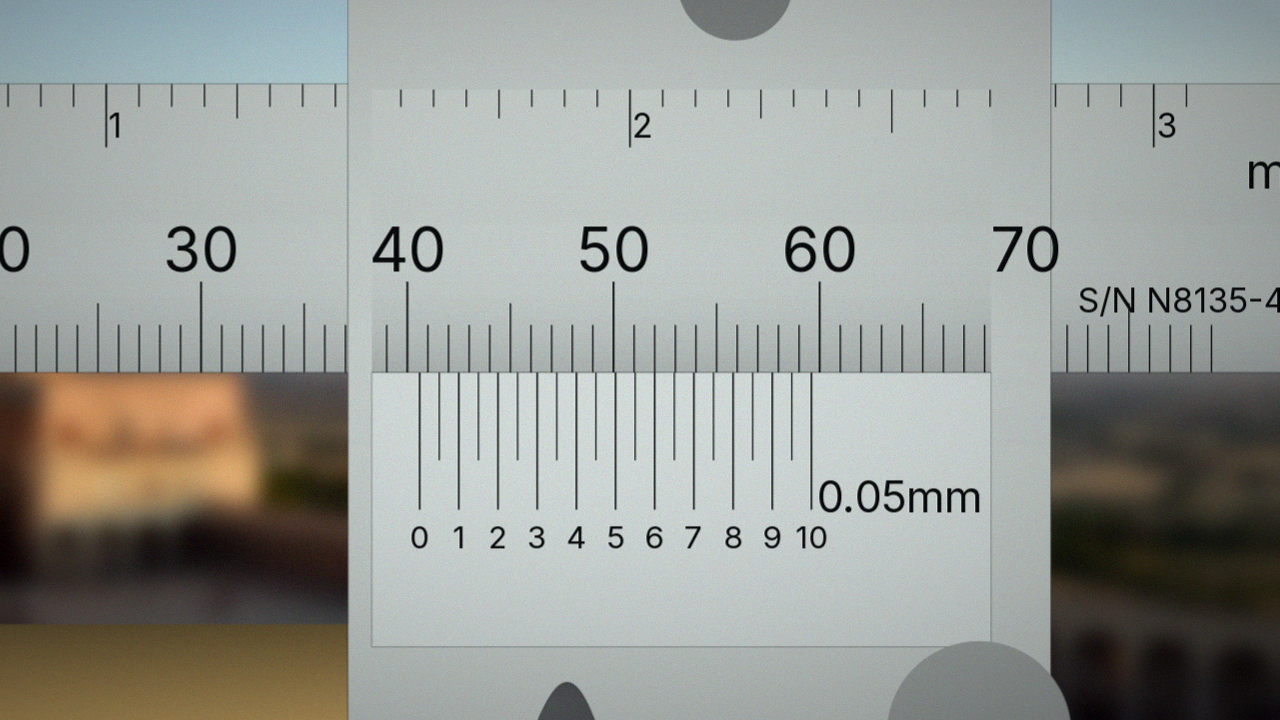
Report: 40.6mm
